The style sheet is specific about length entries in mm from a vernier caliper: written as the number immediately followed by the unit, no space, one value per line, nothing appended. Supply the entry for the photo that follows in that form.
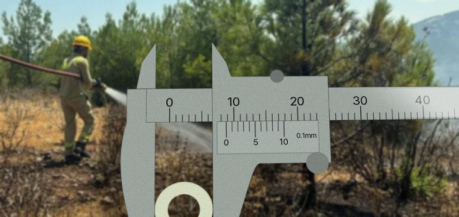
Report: 8.8mm
